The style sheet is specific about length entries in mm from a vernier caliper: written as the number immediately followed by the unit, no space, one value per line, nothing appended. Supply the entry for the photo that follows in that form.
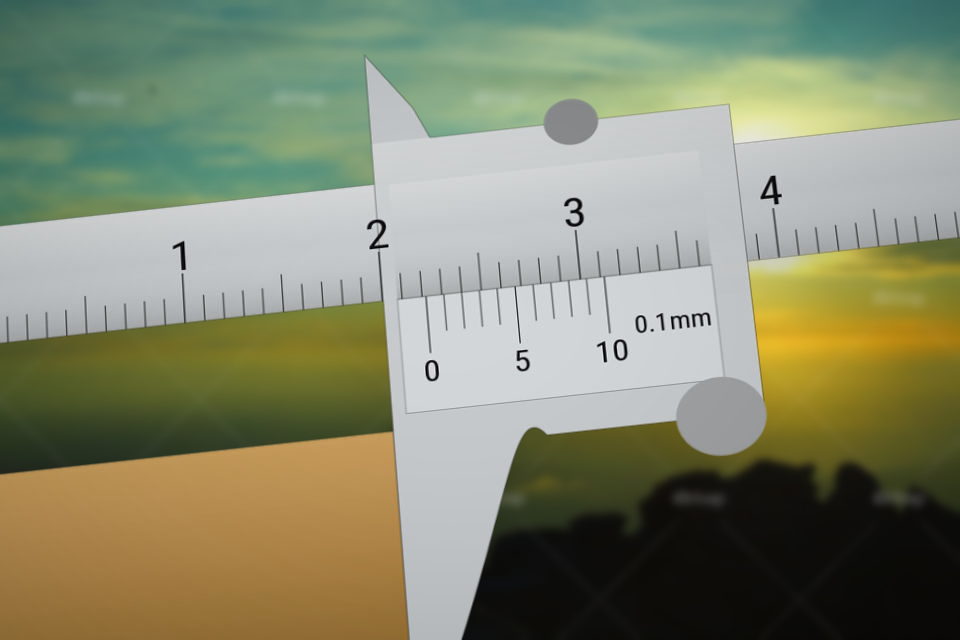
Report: 22.2mm
